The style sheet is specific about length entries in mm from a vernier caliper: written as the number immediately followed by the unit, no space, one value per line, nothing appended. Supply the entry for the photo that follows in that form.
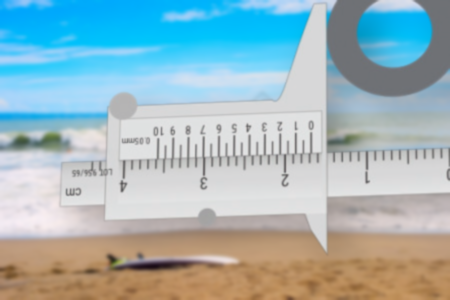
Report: 16.8mm
